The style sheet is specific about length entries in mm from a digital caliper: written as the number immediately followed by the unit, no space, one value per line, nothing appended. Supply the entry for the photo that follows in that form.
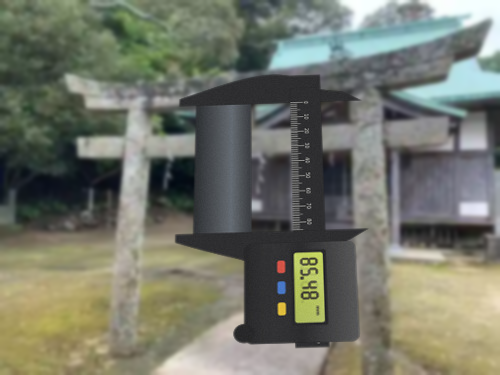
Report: 85.48mm
